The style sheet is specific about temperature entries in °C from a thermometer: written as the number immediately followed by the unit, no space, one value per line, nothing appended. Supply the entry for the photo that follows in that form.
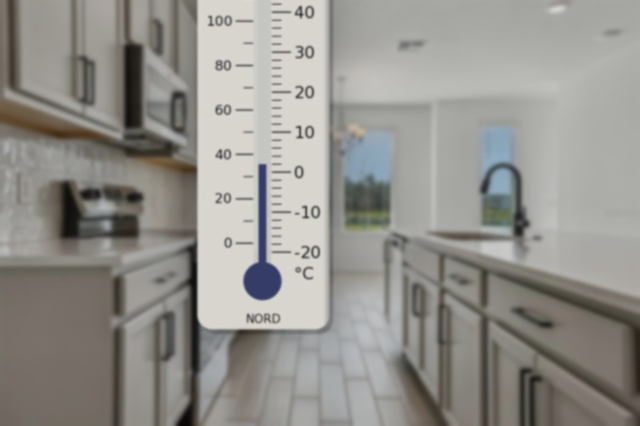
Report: 2°C
